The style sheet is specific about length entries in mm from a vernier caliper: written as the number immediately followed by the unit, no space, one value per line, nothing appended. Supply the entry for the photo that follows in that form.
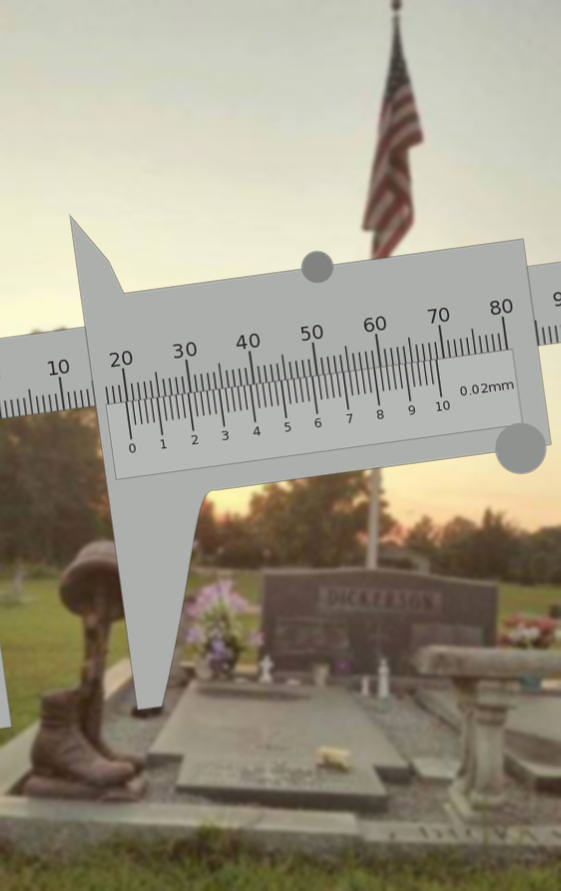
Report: 19.8mm
